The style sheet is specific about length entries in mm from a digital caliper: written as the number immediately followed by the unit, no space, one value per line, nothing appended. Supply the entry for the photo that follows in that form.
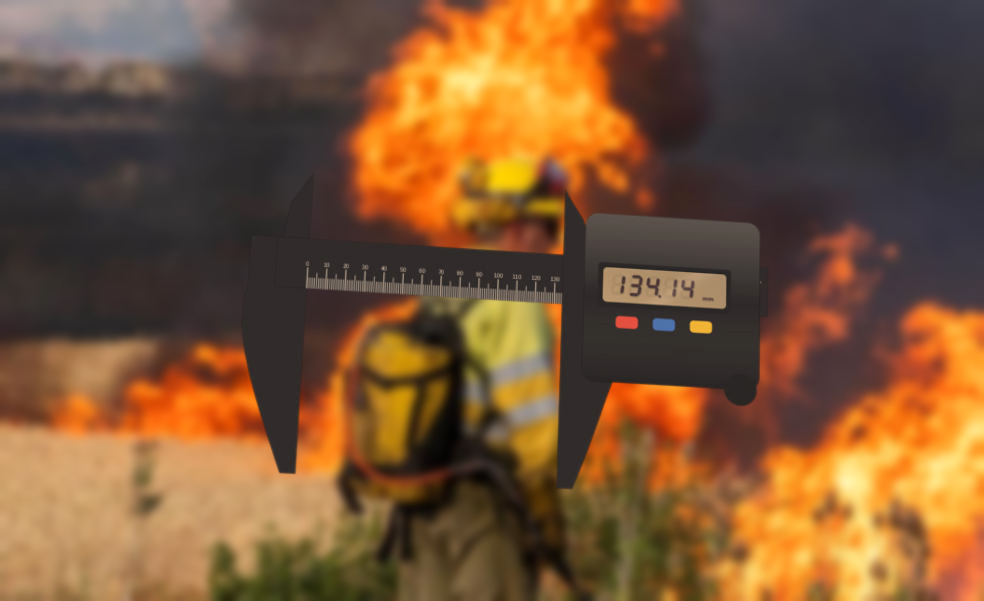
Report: 134.14mm
